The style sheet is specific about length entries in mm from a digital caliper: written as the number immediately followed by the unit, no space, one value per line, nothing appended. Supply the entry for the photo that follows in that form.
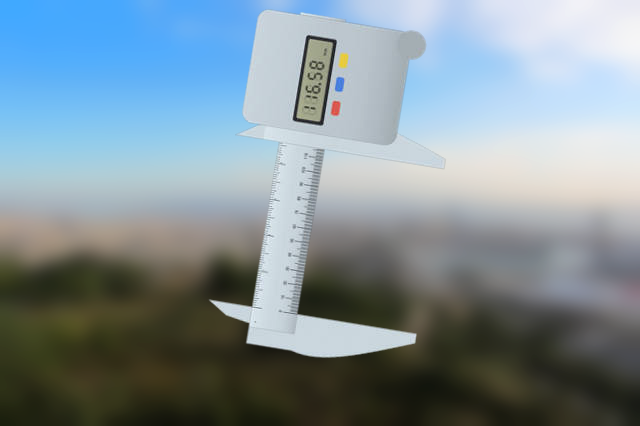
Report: 116.58mm
